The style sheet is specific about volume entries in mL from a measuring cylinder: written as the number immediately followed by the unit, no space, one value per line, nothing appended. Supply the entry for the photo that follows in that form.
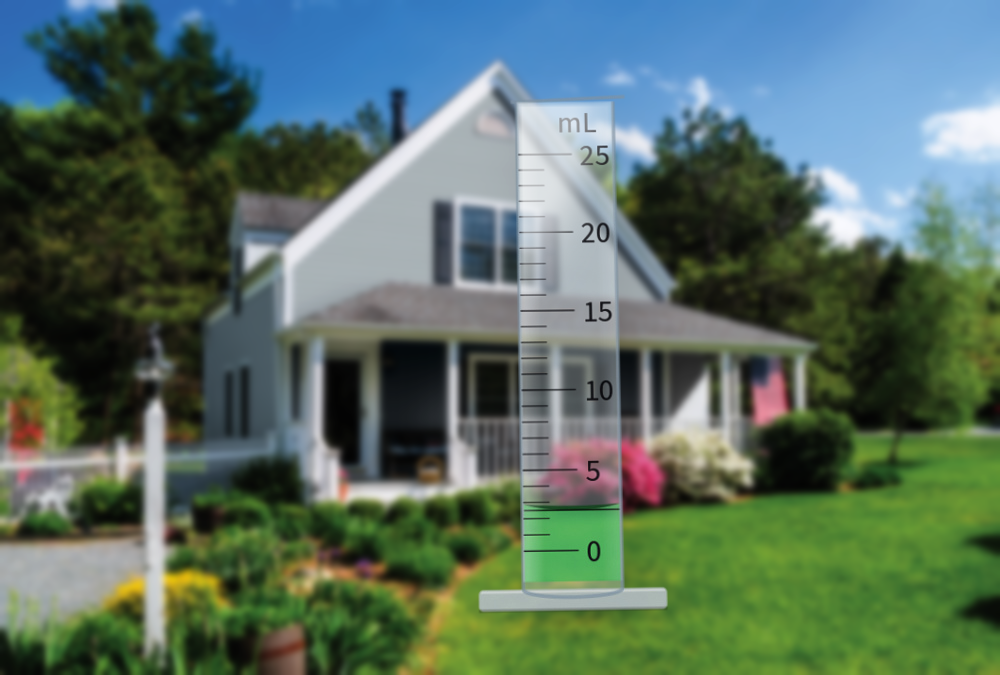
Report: 2.5mL
